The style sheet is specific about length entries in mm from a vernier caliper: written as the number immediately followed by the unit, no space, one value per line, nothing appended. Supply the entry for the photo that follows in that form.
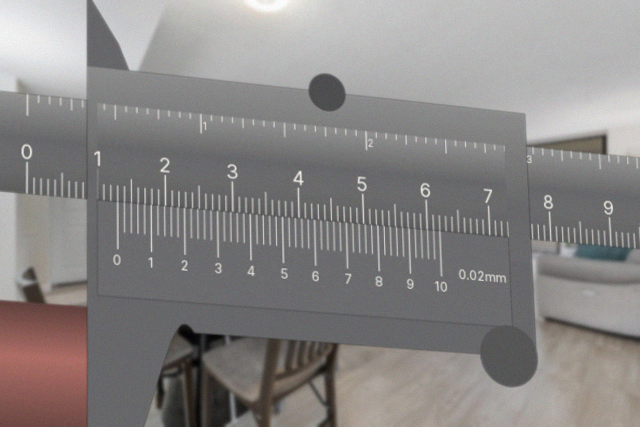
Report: 13.0mm
